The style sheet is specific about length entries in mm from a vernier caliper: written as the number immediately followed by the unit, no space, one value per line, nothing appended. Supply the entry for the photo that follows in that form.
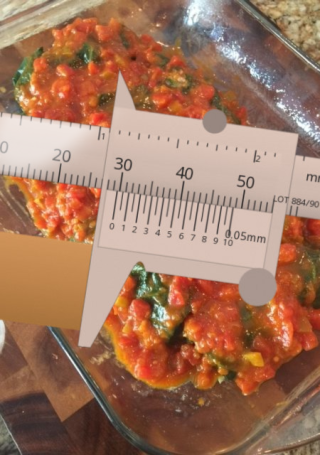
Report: 29.6mm
